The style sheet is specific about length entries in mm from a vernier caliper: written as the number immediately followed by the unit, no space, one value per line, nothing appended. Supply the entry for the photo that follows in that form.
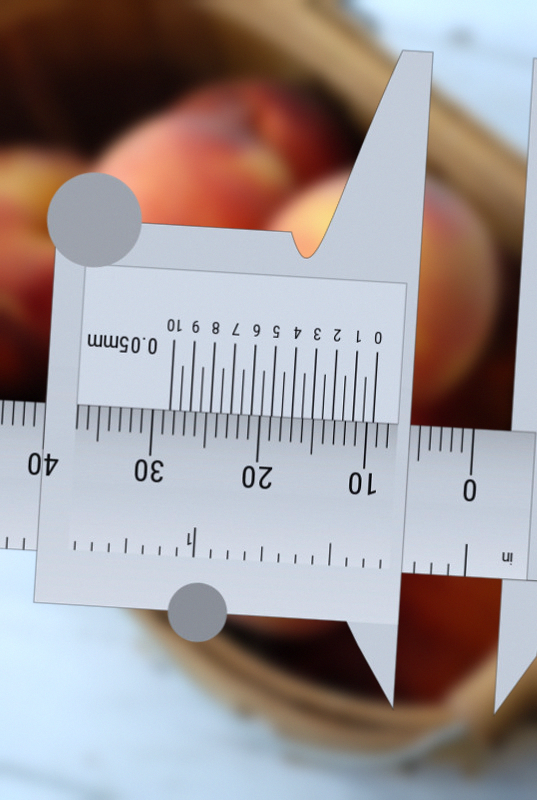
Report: 9.4mm
